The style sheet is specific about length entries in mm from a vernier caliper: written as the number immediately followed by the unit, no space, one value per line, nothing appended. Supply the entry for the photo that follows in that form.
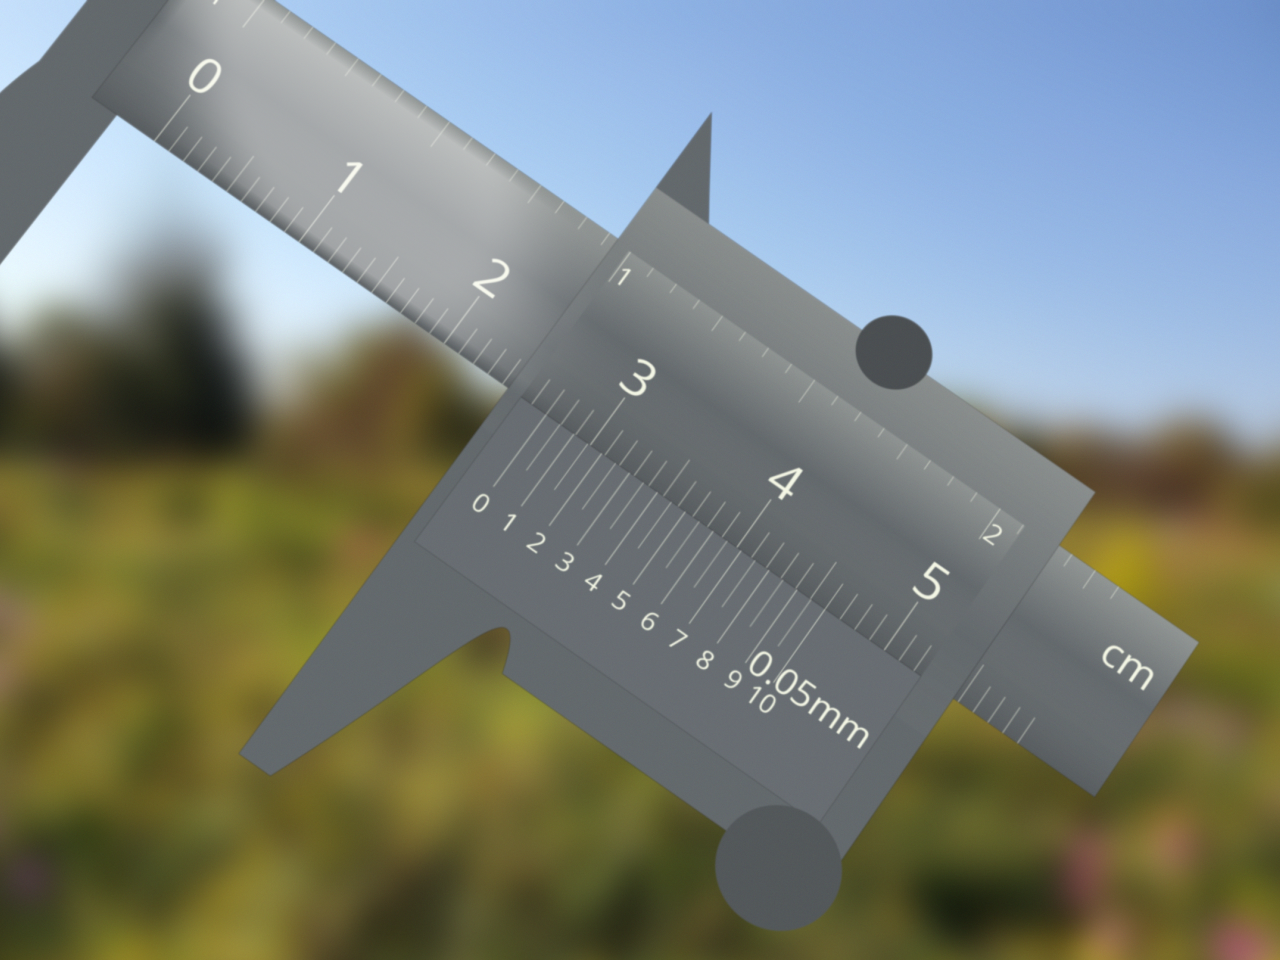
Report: 27.0mm
